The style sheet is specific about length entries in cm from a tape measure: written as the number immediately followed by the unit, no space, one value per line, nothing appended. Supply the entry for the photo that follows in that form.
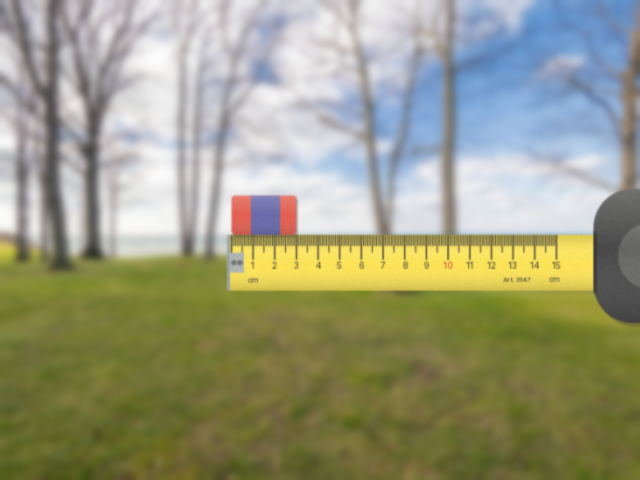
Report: 3cm
